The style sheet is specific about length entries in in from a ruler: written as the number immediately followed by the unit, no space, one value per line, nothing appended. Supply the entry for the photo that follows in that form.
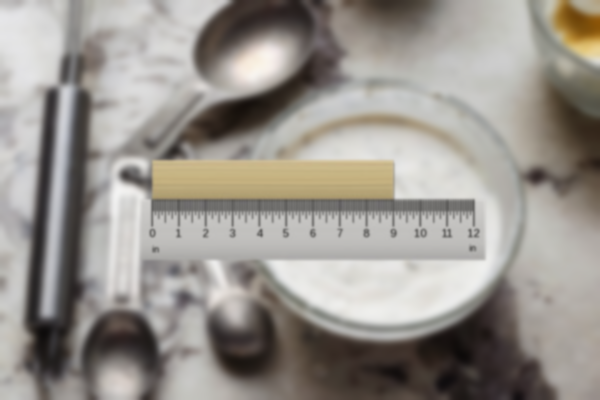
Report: 9in
